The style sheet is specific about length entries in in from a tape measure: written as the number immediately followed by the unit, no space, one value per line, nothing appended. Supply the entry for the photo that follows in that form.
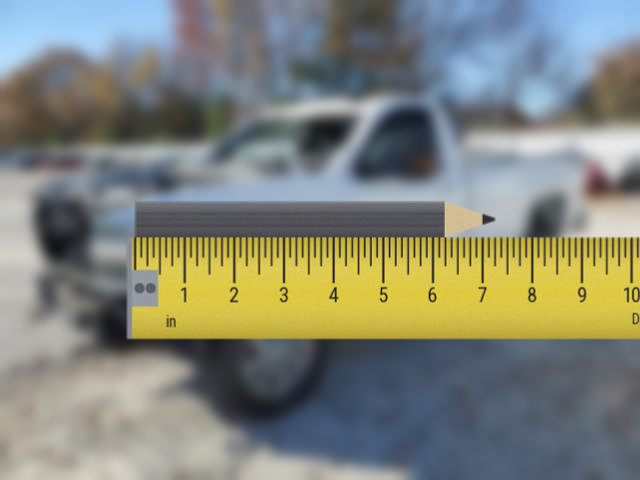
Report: 7.25in
